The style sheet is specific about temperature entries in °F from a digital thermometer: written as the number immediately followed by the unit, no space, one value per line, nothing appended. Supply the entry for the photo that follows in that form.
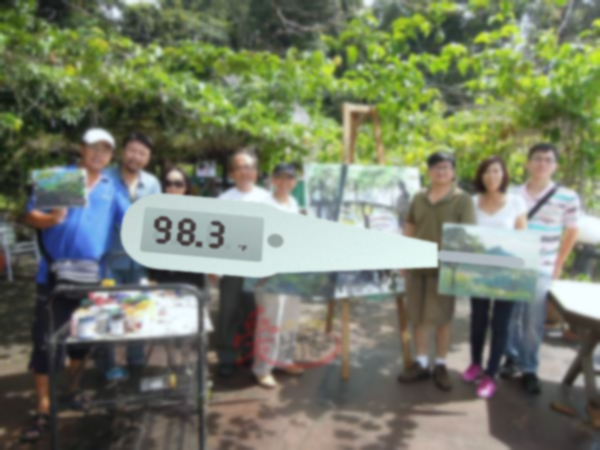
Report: 98.3°F
